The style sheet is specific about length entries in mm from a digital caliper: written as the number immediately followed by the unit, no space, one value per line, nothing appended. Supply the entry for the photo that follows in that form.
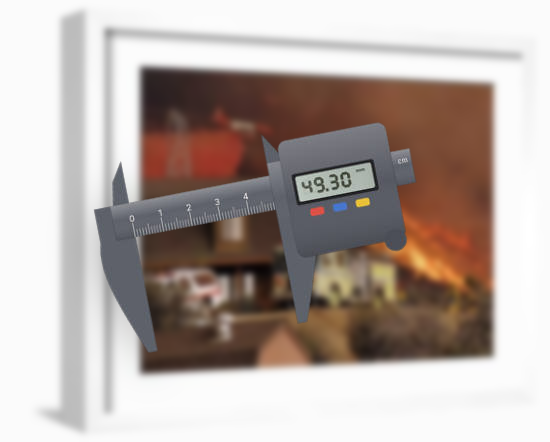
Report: 49.30mm
